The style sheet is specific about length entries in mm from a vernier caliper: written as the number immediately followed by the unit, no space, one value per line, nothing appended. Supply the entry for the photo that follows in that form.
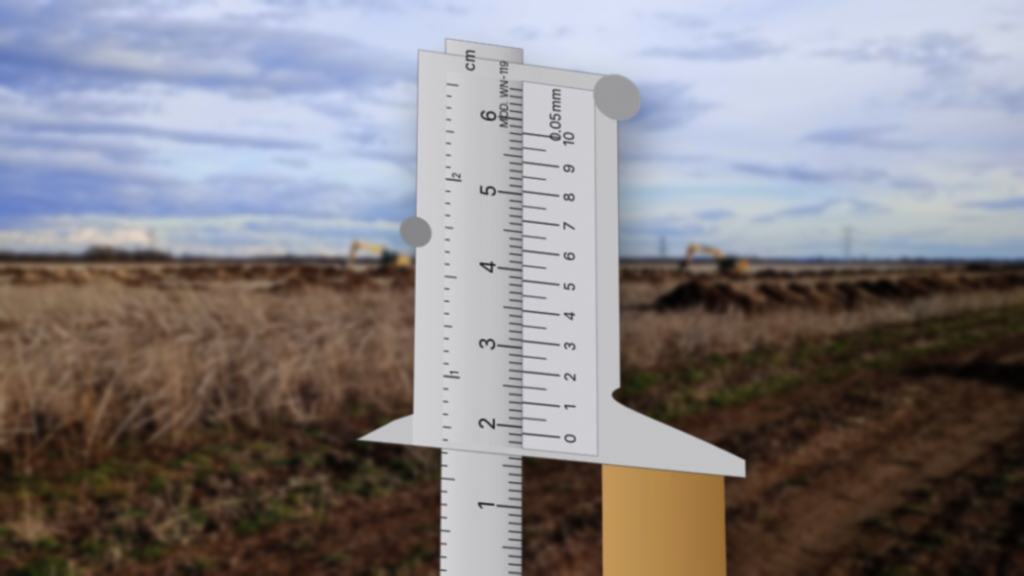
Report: 19.2mm
